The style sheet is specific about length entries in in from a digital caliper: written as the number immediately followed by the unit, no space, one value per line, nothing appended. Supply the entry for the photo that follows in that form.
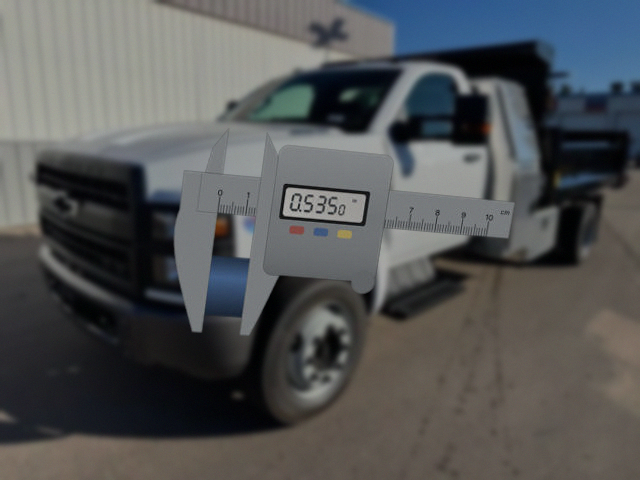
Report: 0.5350in
